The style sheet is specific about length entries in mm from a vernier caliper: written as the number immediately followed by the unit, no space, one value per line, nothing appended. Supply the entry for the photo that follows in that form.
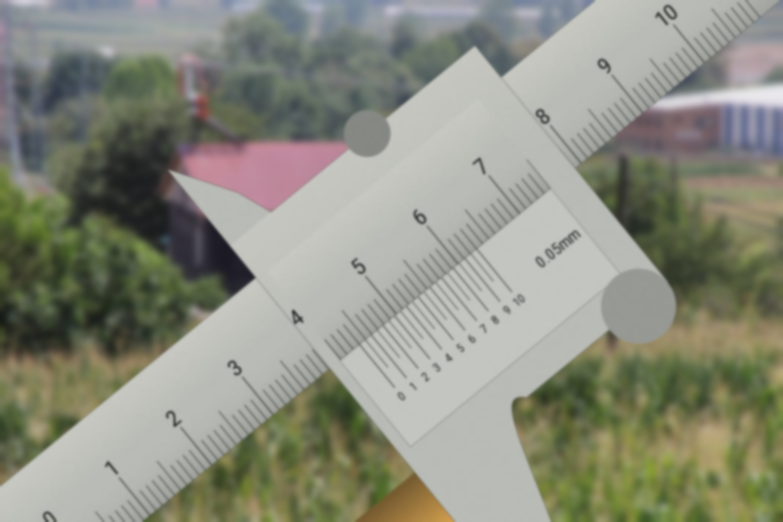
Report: 44.0mm
